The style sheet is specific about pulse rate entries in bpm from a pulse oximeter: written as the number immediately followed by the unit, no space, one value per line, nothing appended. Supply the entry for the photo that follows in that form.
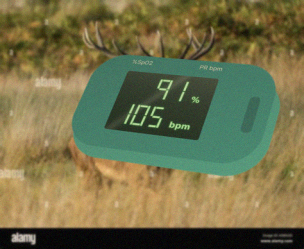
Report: 105bpm
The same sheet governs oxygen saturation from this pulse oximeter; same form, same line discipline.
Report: 91%
